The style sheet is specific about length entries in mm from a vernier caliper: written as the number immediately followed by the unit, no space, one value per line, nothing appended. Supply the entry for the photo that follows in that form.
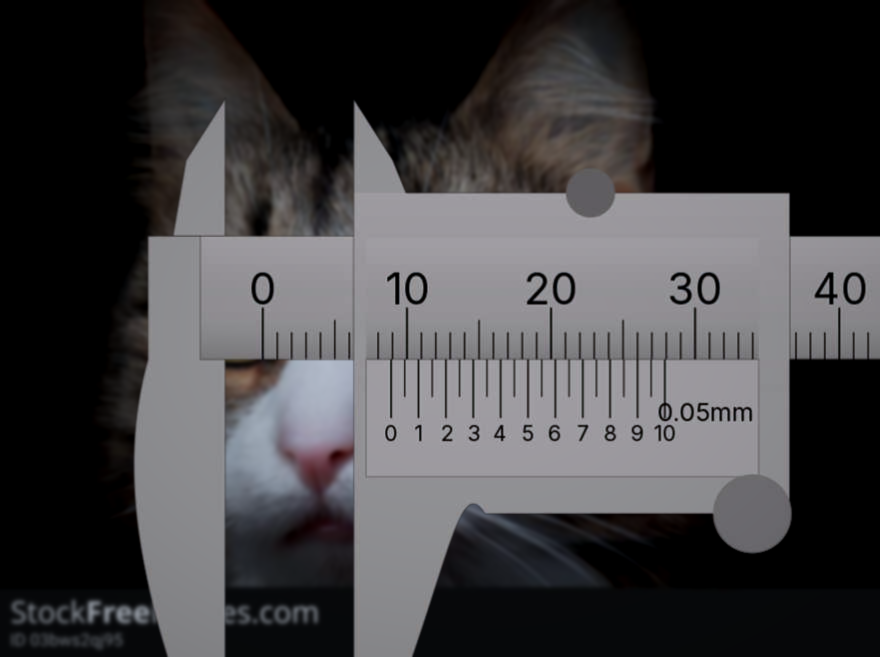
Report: 8.9mm
